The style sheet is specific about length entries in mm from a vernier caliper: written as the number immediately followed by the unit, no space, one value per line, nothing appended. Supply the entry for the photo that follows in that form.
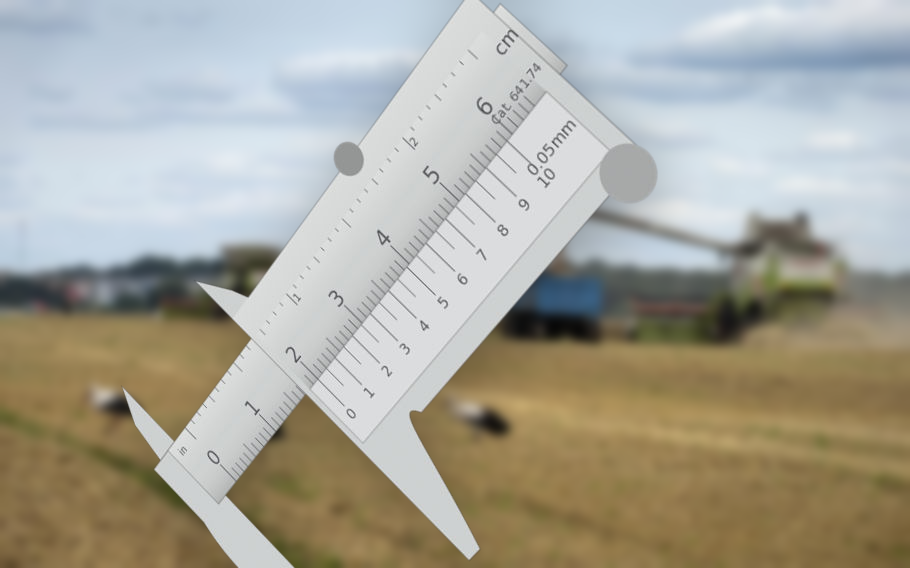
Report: 20.0mm
